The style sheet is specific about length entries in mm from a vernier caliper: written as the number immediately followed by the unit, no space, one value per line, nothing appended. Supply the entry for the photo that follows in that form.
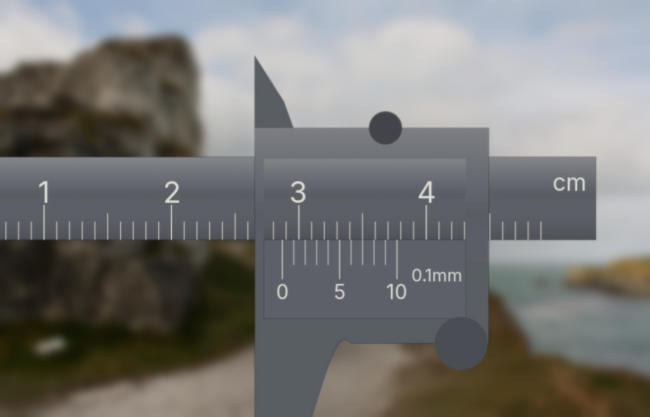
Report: 28.7mm
